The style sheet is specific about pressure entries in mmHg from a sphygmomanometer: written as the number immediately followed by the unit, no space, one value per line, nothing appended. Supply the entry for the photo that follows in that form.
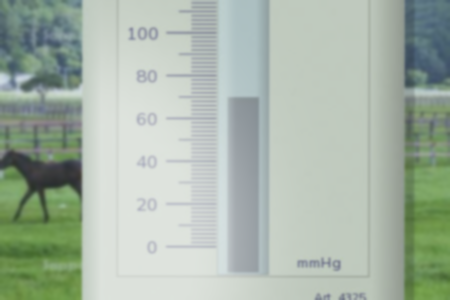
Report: 70mmHg
